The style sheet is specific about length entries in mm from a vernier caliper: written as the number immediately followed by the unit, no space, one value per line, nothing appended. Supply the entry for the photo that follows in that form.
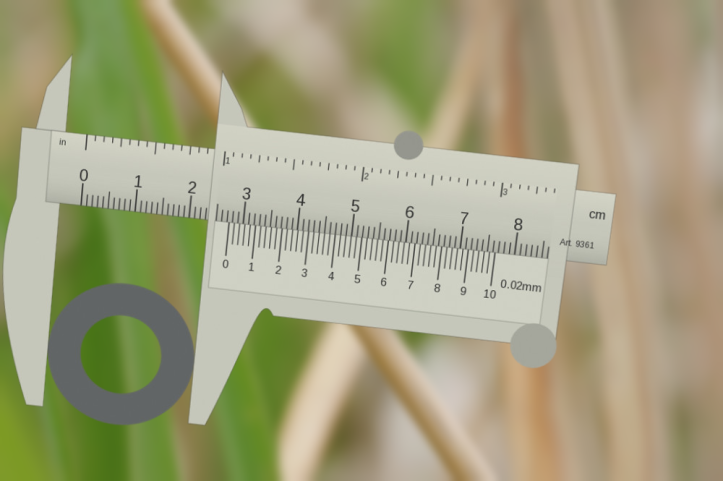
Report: 27.4mm
